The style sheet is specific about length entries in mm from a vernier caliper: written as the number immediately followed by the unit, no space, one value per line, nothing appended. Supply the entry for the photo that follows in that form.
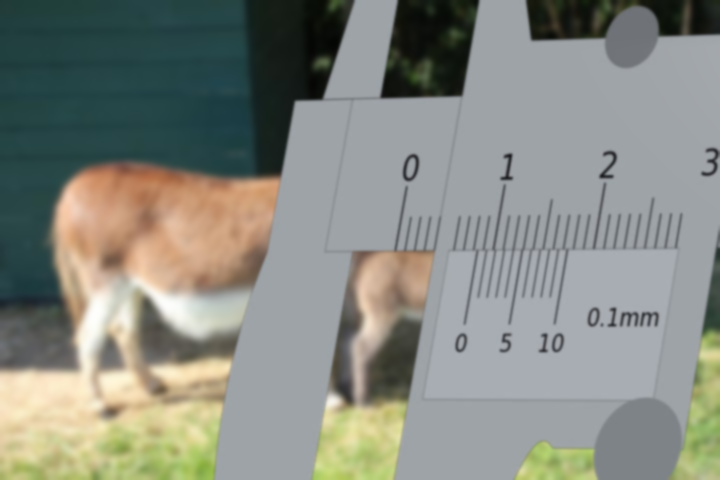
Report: 8.4mm
